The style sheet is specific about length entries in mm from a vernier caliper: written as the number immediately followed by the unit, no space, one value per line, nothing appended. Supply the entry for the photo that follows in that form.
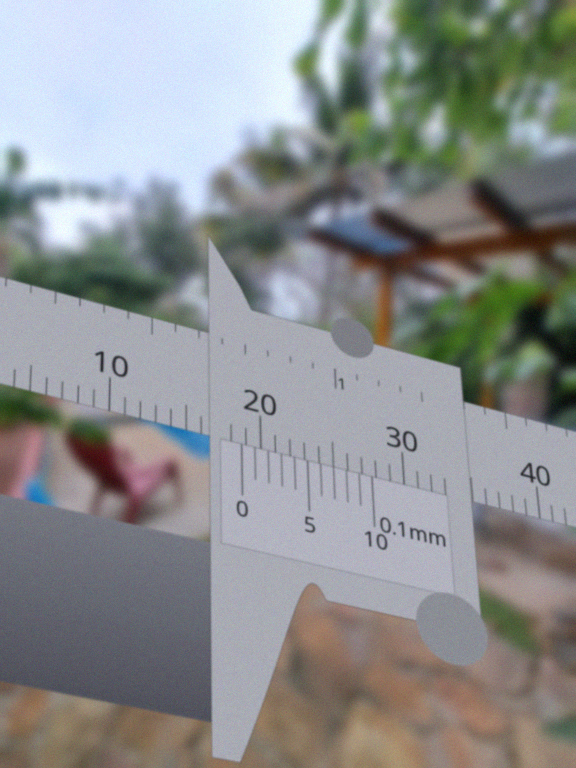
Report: 18.7mm
